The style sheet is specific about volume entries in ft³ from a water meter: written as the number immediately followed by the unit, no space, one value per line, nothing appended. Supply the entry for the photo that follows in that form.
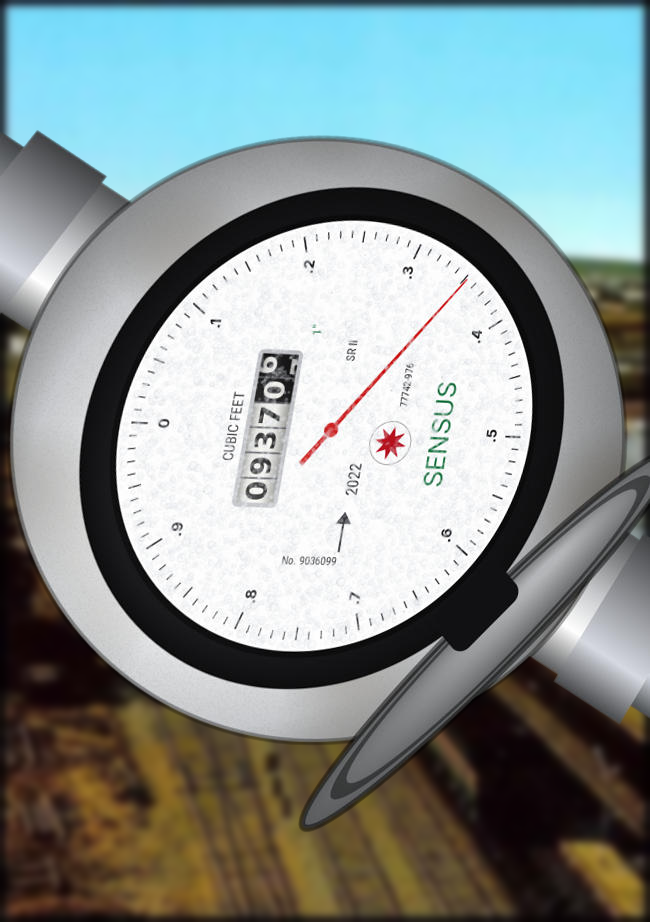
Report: 93706.35ft³
